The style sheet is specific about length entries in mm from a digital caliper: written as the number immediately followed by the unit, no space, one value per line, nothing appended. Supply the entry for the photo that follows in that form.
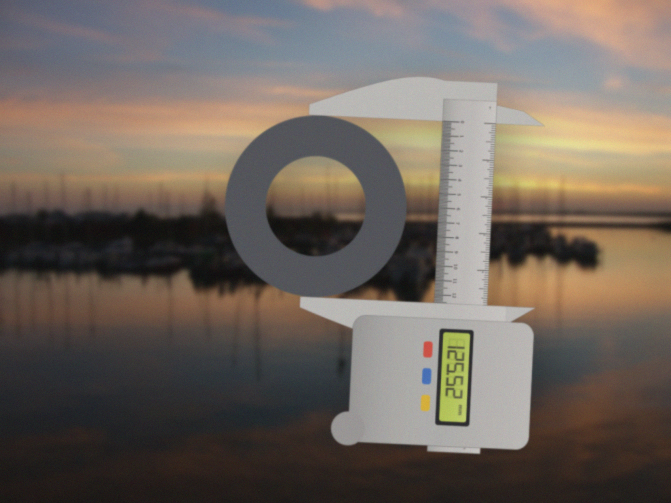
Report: 125.52mm
